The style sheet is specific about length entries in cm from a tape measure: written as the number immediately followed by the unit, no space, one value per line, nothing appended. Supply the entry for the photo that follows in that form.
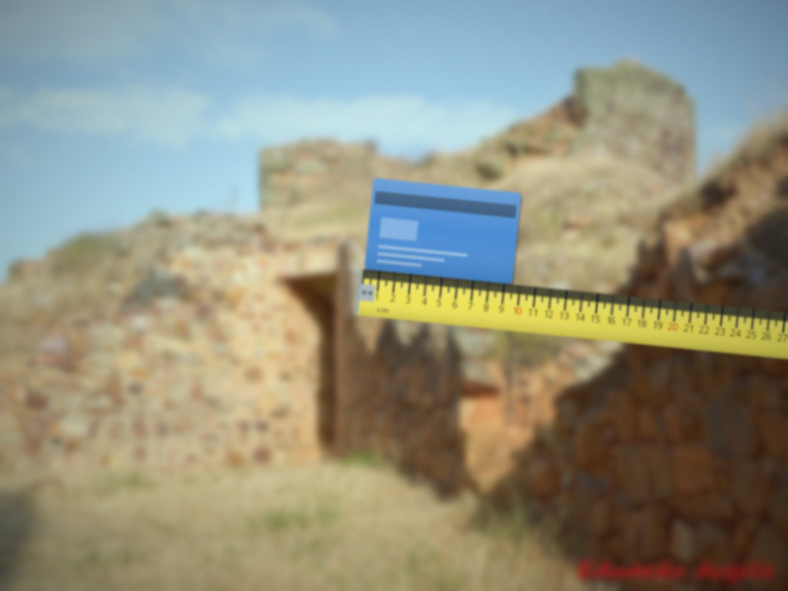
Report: 9.5cm
